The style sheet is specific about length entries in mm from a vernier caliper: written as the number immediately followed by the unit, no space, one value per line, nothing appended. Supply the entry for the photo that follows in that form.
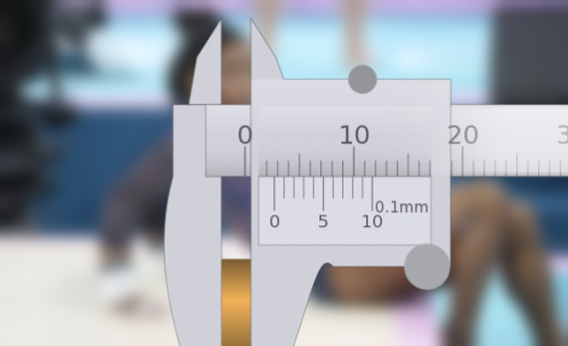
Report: 2.7mm
